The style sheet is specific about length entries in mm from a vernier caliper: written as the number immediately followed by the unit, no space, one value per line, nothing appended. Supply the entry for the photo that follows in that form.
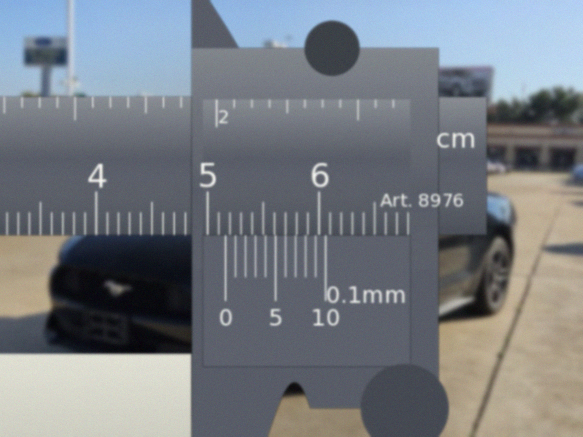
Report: 51.6mm
